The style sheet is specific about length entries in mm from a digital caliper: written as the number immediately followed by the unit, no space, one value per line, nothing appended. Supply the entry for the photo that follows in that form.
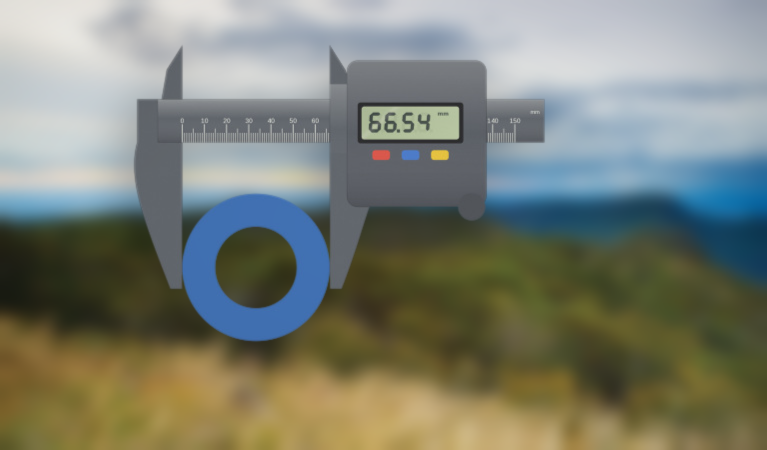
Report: 66.54mm
